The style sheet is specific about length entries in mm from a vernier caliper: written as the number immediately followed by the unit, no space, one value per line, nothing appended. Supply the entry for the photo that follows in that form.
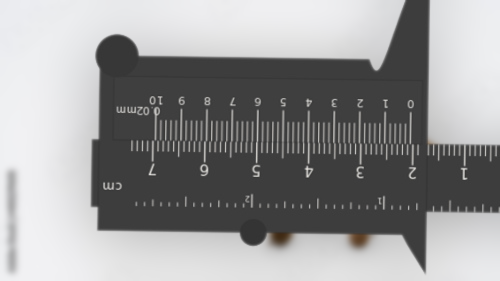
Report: 20.5mm
